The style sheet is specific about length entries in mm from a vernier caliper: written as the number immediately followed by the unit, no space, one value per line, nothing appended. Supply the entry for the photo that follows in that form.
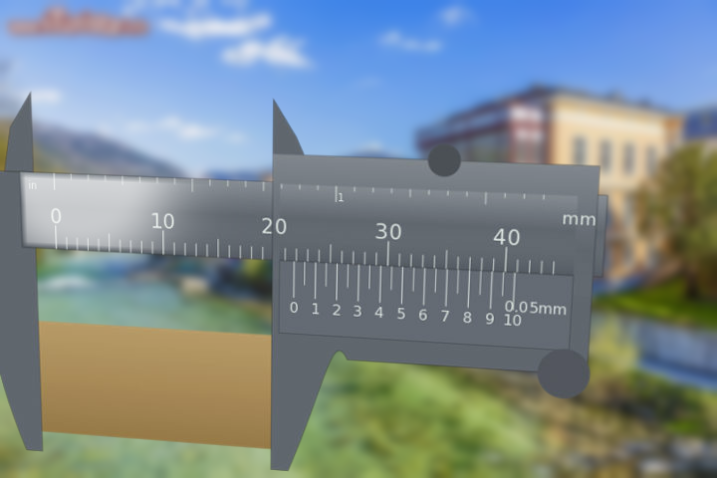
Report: 21.8mm
